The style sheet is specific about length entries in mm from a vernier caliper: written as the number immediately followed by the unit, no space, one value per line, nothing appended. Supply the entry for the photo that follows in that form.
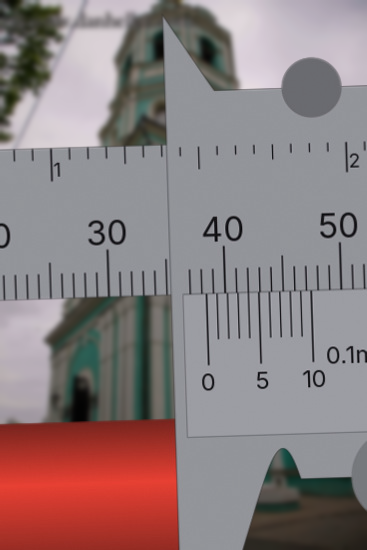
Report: 38.4mm
